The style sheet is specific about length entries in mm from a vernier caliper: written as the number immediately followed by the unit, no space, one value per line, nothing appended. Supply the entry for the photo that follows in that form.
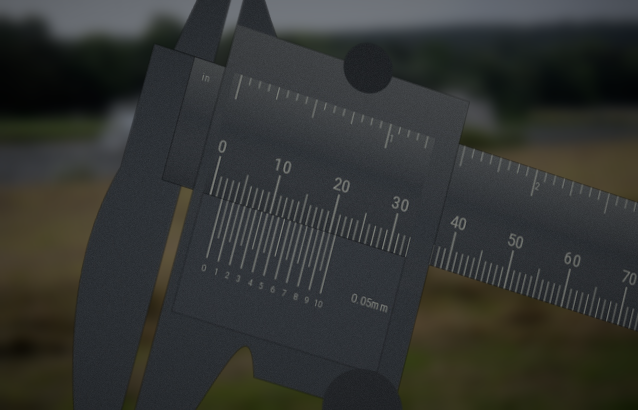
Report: 2.0mm
